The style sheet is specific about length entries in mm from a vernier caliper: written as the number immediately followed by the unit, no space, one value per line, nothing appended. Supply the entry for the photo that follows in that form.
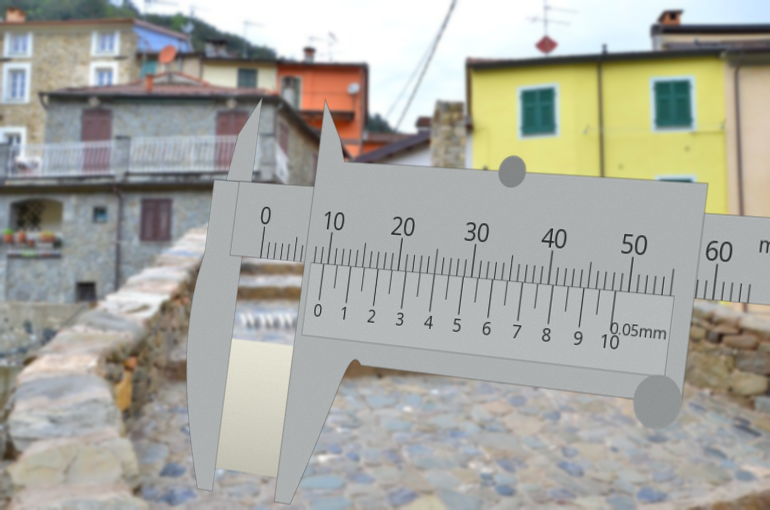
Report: 9.4mm
